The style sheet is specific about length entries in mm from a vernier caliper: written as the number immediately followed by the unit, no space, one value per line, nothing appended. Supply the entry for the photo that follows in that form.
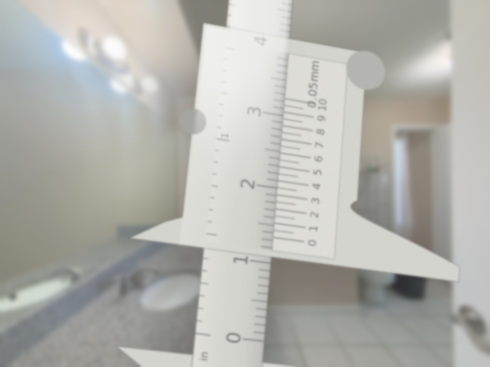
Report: 13.4mm
